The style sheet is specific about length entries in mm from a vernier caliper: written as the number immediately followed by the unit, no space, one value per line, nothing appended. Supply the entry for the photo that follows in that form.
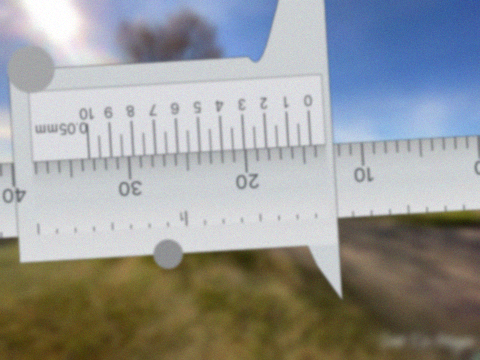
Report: 14.4mm
